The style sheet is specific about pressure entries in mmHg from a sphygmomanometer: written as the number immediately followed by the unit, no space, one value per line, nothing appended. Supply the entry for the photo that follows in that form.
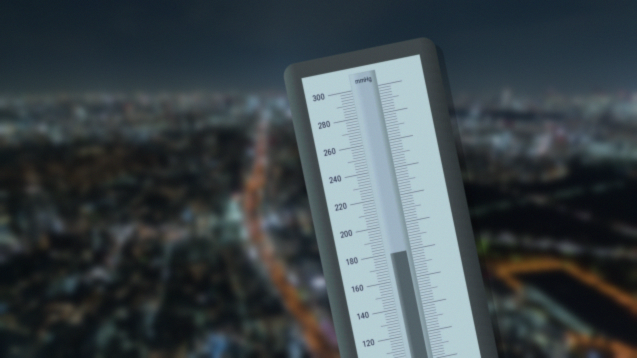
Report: 180mmHg
